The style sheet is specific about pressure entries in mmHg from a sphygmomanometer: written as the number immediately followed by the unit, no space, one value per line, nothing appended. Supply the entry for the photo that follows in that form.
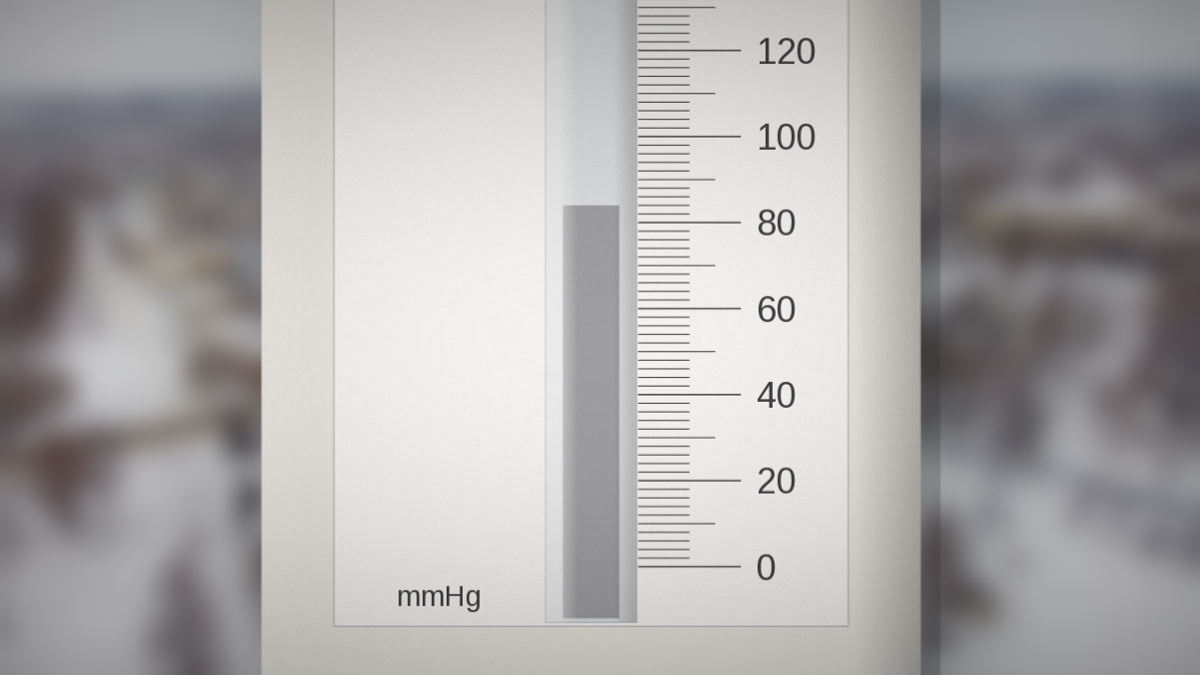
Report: 84mmHg
